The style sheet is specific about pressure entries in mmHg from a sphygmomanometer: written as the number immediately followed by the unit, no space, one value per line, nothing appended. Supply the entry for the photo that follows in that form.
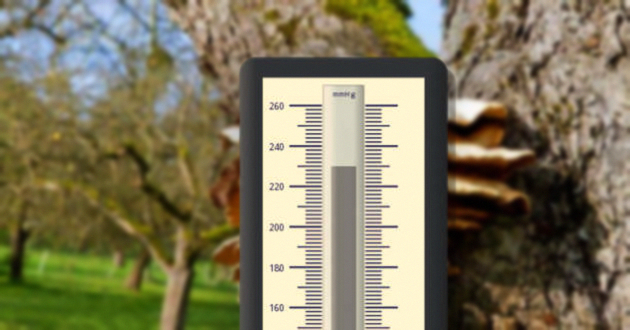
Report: 230mmHg
